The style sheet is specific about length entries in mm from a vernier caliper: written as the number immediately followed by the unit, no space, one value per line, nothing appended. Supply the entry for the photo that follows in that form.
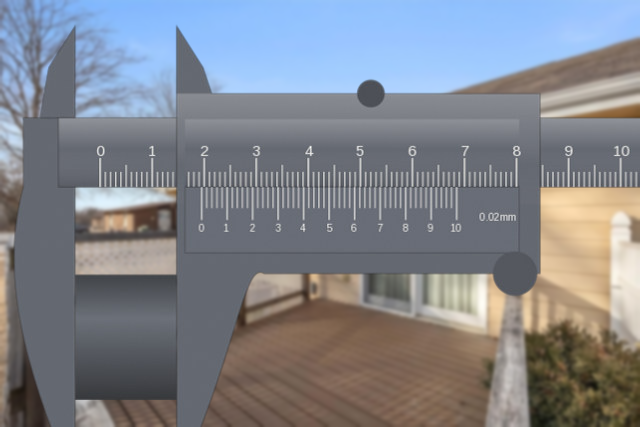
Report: 19.5mm
